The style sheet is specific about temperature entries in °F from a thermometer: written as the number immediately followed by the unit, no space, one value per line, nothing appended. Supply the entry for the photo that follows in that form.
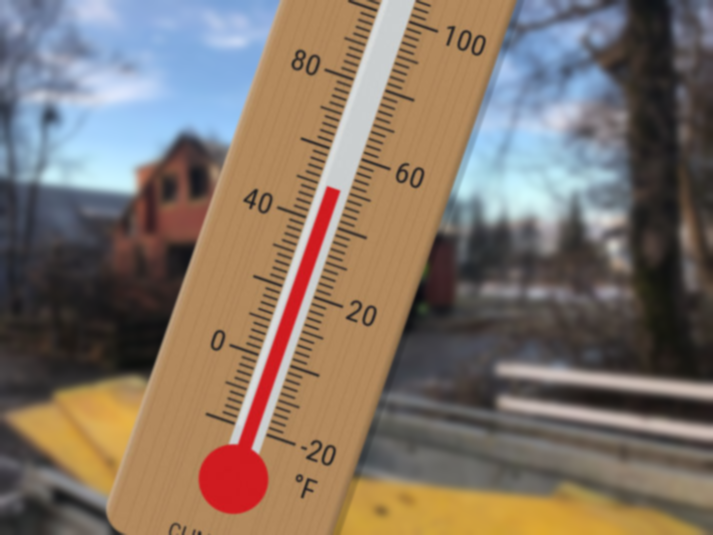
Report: 50°F
